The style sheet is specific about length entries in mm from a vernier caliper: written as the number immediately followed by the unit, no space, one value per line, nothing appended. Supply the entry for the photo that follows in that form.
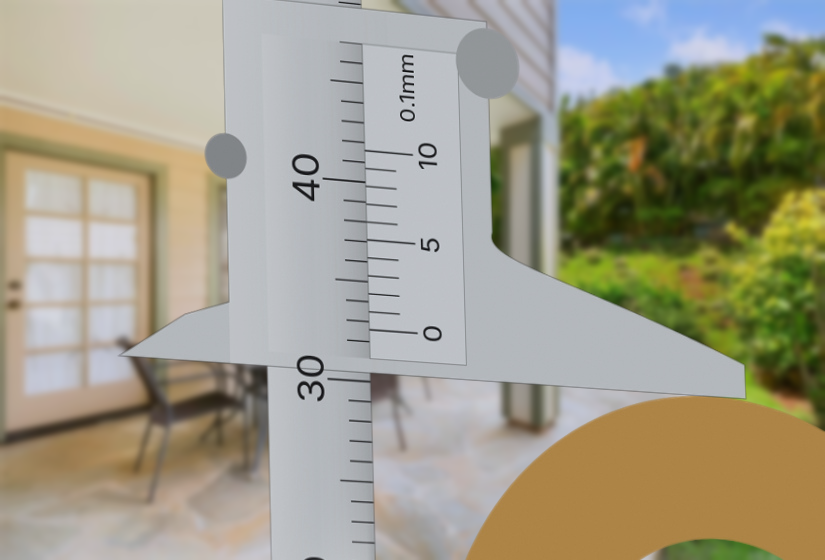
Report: 32.6mm
